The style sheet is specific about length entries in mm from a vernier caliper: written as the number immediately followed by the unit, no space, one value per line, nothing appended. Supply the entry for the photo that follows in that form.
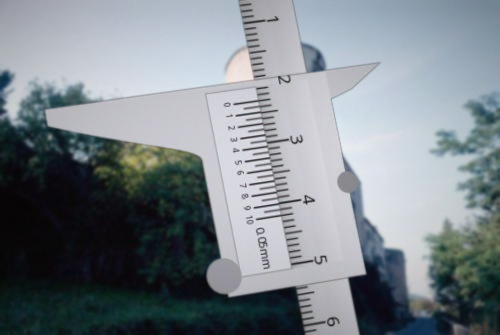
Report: 23.0mm
